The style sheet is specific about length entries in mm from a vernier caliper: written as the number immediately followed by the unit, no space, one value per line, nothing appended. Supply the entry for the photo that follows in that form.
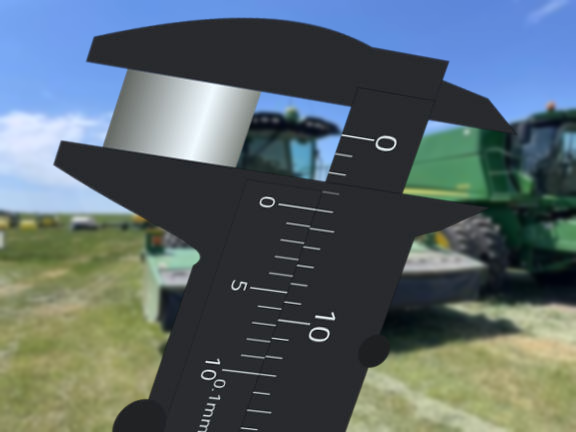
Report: 4.0mm
